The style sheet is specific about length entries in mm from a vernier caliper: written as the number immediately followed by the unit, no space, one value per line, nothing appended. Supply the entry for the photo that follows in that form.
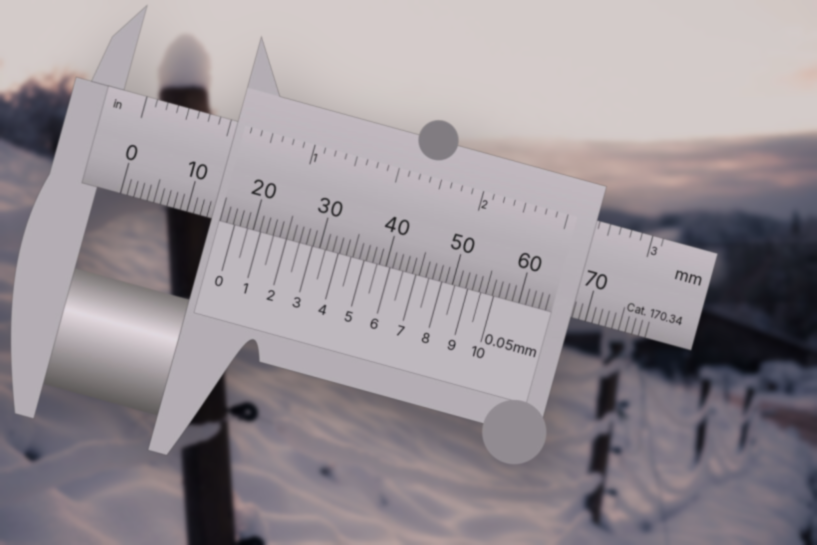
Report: 17.2mm
